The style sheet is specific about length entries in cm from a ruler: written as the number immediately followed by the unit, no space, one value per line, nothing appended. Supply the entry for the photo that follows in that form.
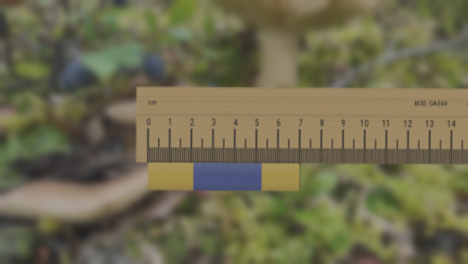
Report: 7cm
